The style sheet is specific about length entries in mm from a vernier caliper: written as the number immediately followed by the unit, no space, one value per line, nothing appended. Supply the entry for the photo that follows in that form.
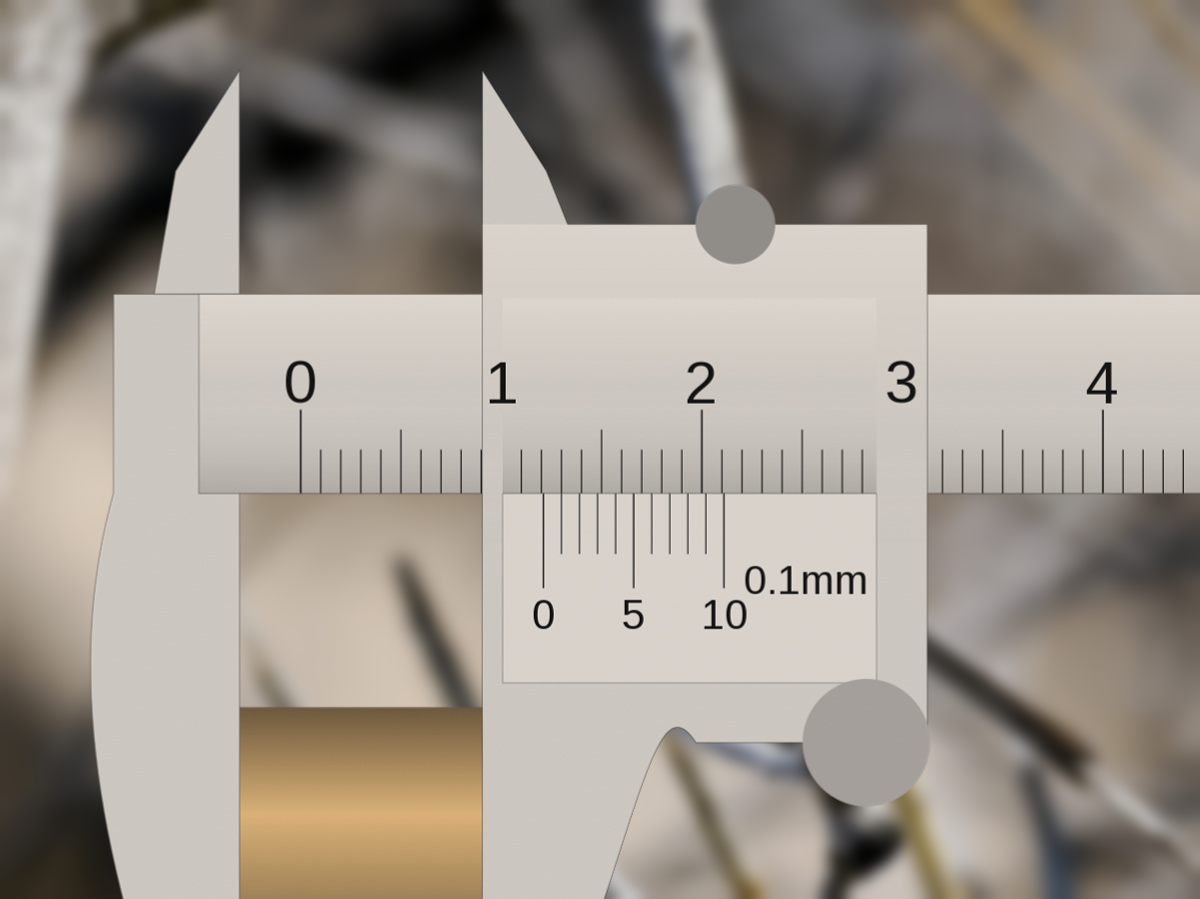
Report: 12.1mm
